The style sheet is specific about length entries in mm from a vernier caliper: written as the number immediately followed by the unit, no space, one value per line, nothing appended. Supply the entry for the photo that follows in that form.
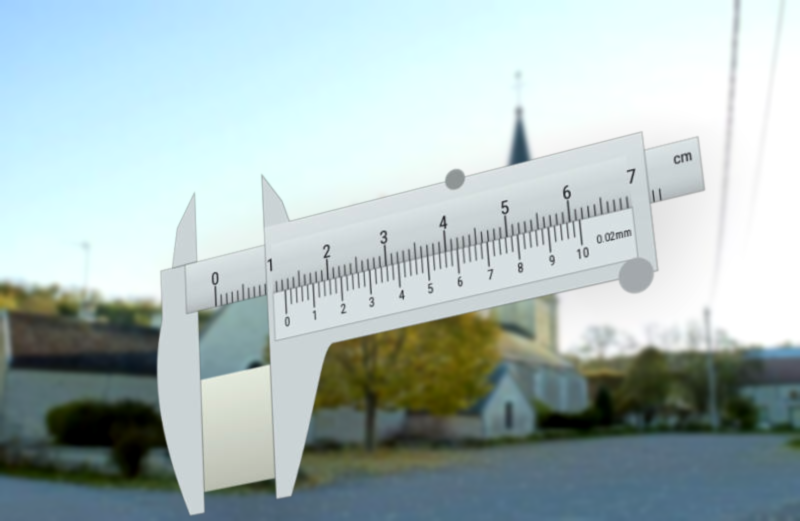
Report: 12.5mm
